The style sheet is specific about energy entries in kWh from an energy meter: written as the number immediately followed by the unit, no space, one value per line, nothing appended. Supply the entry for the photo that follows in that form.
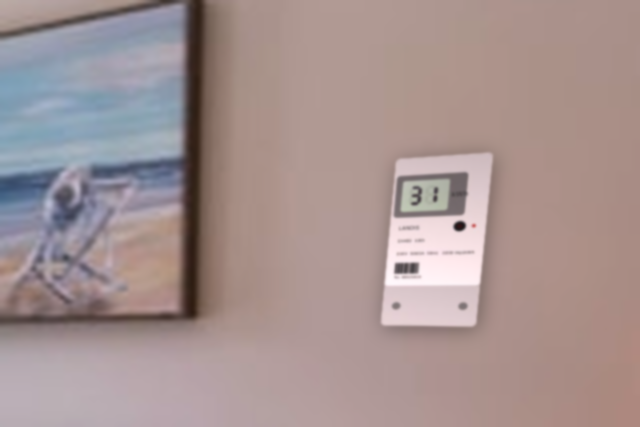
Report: 31kWh
